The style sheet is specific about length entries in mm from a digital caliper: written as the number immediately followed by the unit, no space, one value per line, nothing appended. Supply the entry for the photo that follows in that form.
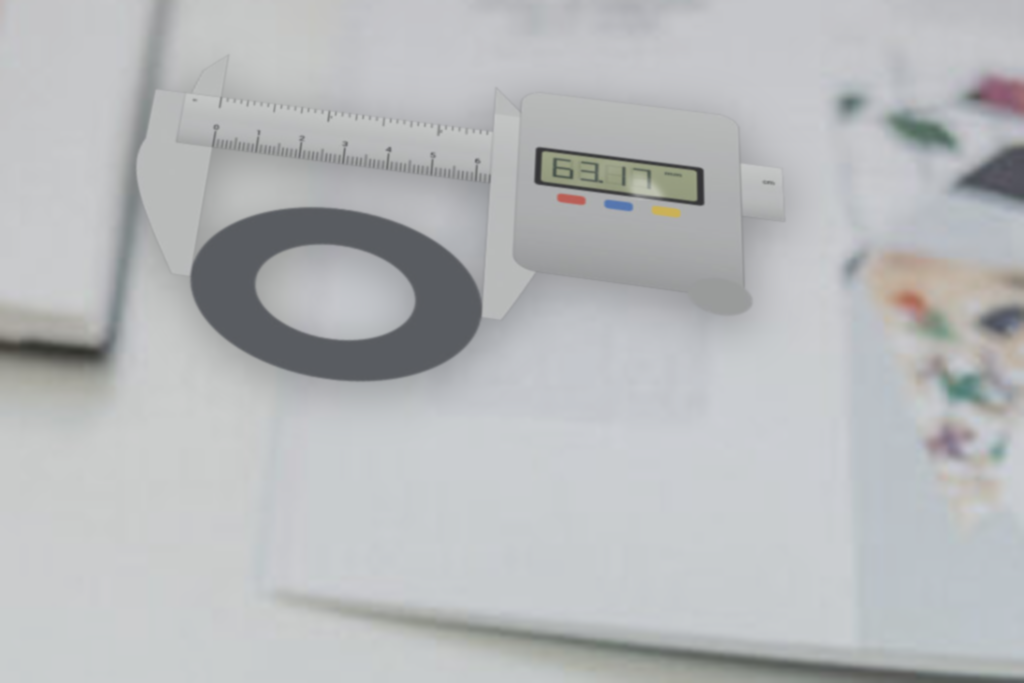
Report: 63.17mm
